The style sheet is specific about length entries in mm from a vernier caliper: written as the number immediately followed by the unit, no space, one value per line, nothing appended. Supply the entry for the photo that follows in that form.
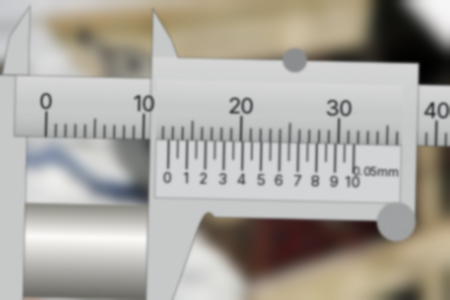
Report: 12.6mm
